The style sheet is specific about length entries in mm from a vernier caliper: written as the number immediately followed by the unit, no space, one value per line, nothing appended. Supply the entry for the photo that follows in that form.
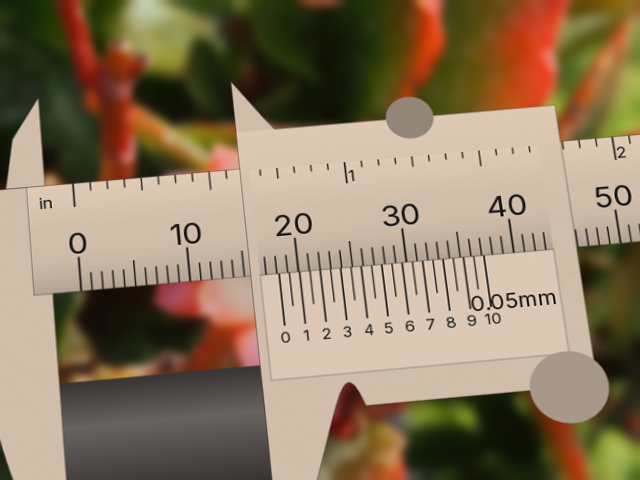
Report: 18.2mm
